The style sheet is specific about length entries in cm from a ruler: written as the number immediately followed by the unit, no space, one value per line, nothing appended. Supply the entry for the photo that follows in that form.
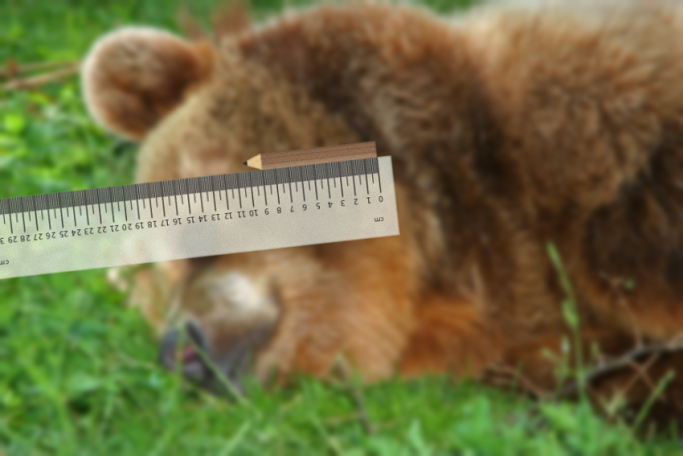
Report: 10.5cm
